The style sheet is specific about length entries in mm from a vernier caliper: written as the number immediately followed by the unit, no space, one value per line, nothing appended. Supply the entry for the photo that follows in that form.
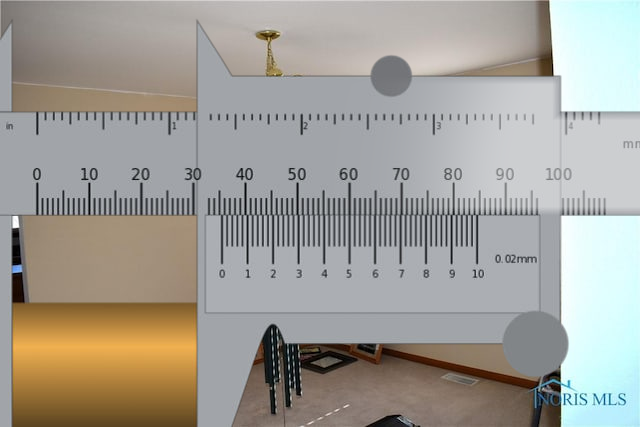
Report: 35.5mm
